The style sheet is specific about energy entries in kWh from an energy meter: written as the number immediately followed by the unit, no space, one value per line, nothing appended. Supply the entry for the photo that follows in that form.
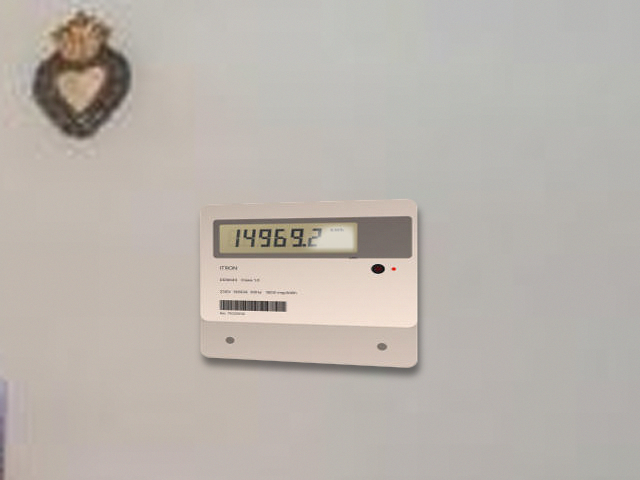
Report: 14969.2kWh
